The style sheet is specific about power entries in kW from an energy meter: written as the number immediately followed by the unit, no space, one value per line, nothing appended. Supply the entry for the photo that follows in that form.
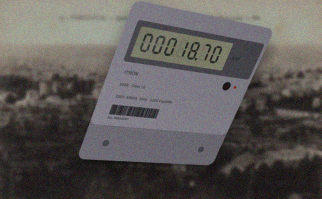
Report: 18.70kW
